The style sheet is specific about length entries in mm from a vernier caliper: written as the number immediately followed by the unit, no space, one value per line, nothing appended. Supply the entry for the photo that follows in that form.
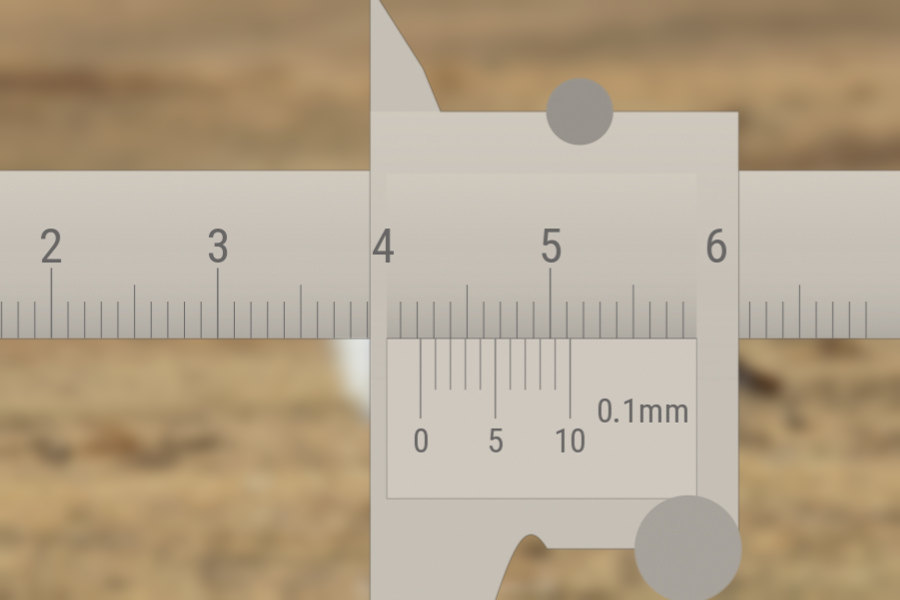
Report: 42.2mm
